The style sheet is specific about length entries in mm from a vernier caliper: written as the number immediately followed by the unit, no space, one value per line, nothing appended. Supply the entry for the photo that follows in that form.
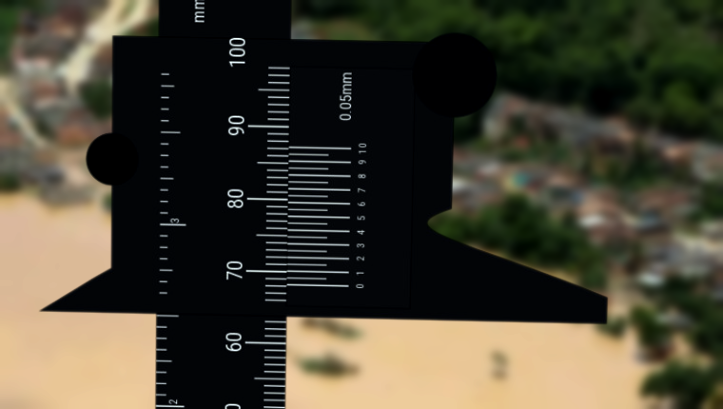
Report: 68.2mm
